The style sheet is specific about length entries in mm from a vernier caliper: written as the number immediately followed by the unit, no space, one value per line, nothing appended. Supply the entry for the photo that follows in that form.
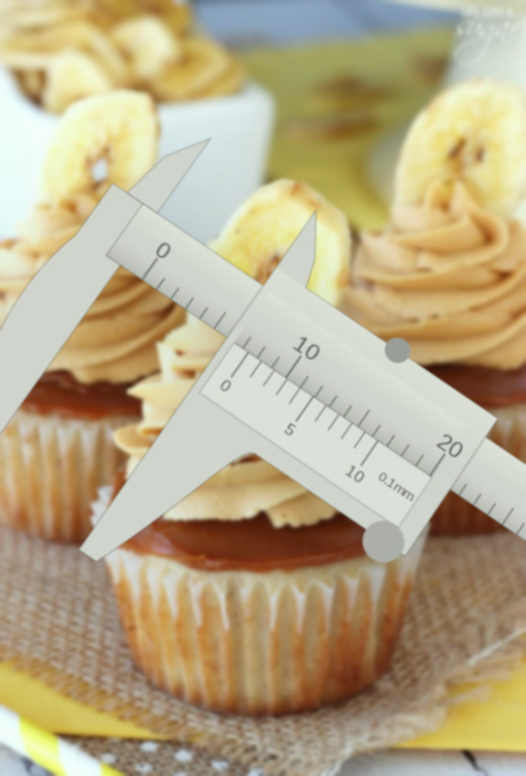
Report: 7.4mm
